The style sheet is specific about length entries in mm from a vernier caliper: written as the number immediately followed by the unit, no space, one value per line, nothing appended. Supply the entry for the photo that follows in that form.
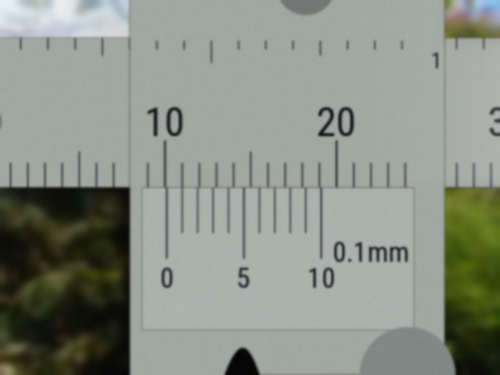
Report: 10.1mm
